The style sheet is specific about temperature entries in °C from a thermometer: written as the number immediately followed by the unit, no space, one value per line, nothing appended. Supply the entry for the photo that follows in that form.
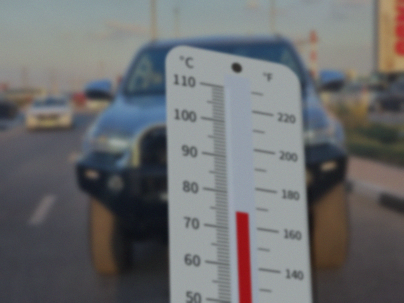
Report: 75°C
